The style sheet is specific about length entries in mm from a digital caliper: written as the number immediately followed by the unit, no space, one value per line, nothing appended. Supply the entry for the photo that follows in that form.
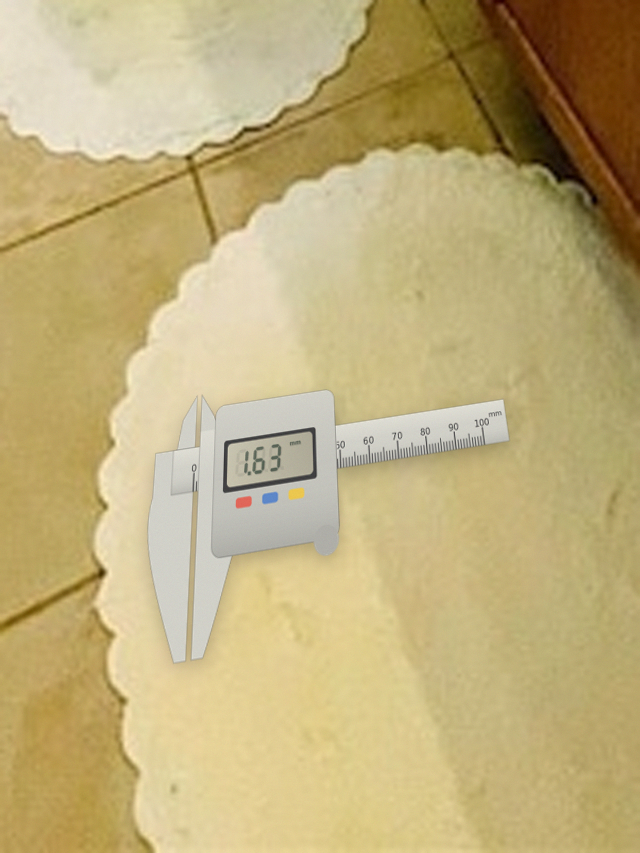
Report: 1.63mm
